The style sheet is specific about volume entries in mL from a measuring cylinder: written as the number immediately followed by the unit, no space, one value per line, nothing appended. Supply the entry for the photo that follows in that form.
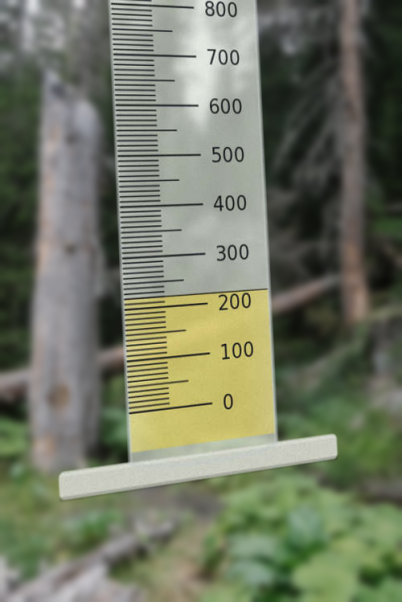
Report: 220mL
